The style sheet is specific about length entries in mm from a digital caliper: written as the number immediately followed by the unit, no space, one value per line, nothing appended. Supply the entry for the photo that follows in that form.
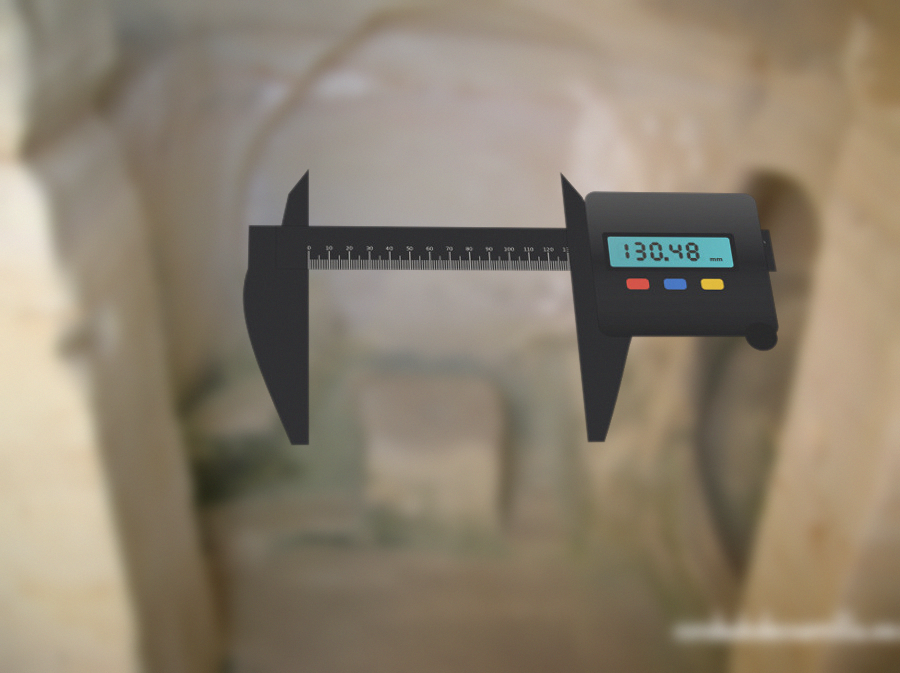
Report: 130.48mm
